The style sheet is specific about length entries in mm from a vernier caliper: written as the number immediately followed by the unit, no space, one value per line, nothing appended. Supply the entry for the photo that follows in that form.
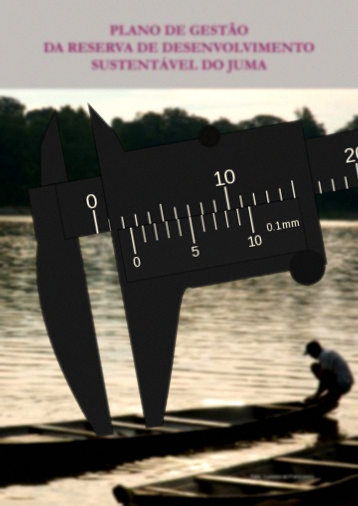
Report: 2.5mm
